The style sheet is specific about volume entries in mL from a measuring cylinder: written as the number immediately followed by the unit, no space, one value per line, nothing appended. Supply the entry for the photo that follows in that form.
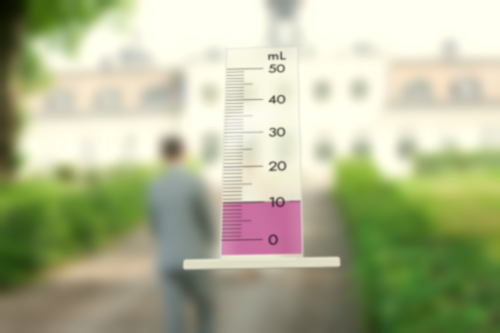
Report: 10mL
